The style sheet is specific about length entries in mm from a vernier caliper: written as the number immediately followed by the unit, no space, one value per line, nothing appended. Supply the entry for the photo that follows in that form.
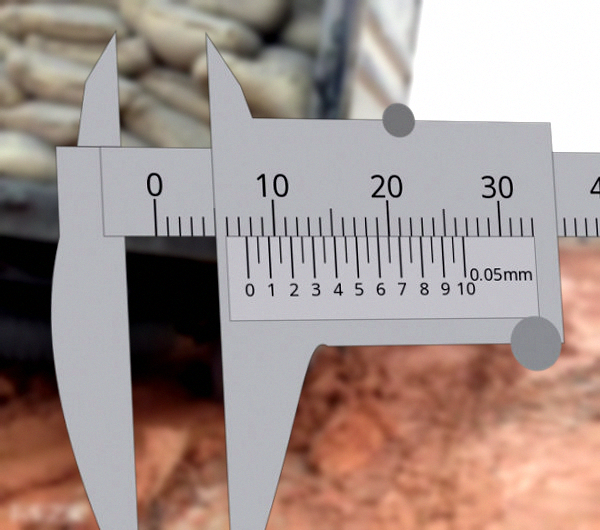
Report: 7.6mm
